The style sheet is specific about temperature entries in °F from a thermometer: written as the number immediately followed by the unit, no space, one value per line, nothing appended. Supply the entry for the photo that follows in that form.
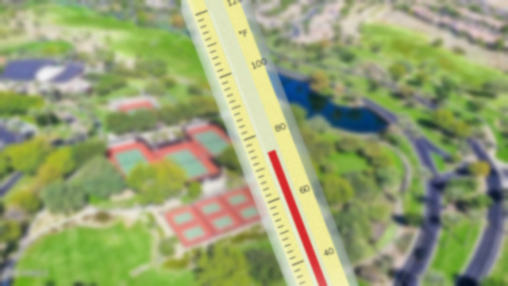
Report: 74°F
